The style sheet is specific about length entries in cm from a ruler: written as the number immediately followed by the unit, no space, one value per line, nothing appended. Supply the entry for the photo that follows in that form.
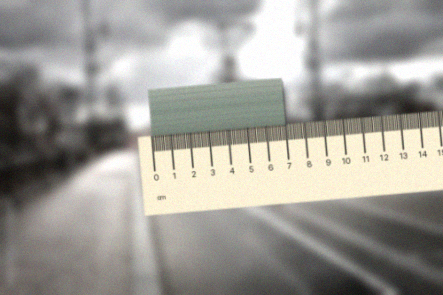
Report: 7cm
